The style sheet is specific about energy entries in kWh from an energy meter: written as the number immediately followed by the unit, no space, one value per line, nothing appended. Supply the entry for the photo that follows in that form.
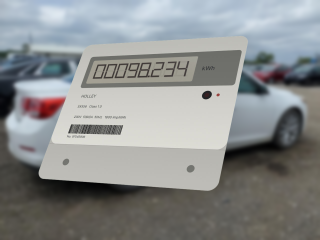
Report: 98.234kWh
